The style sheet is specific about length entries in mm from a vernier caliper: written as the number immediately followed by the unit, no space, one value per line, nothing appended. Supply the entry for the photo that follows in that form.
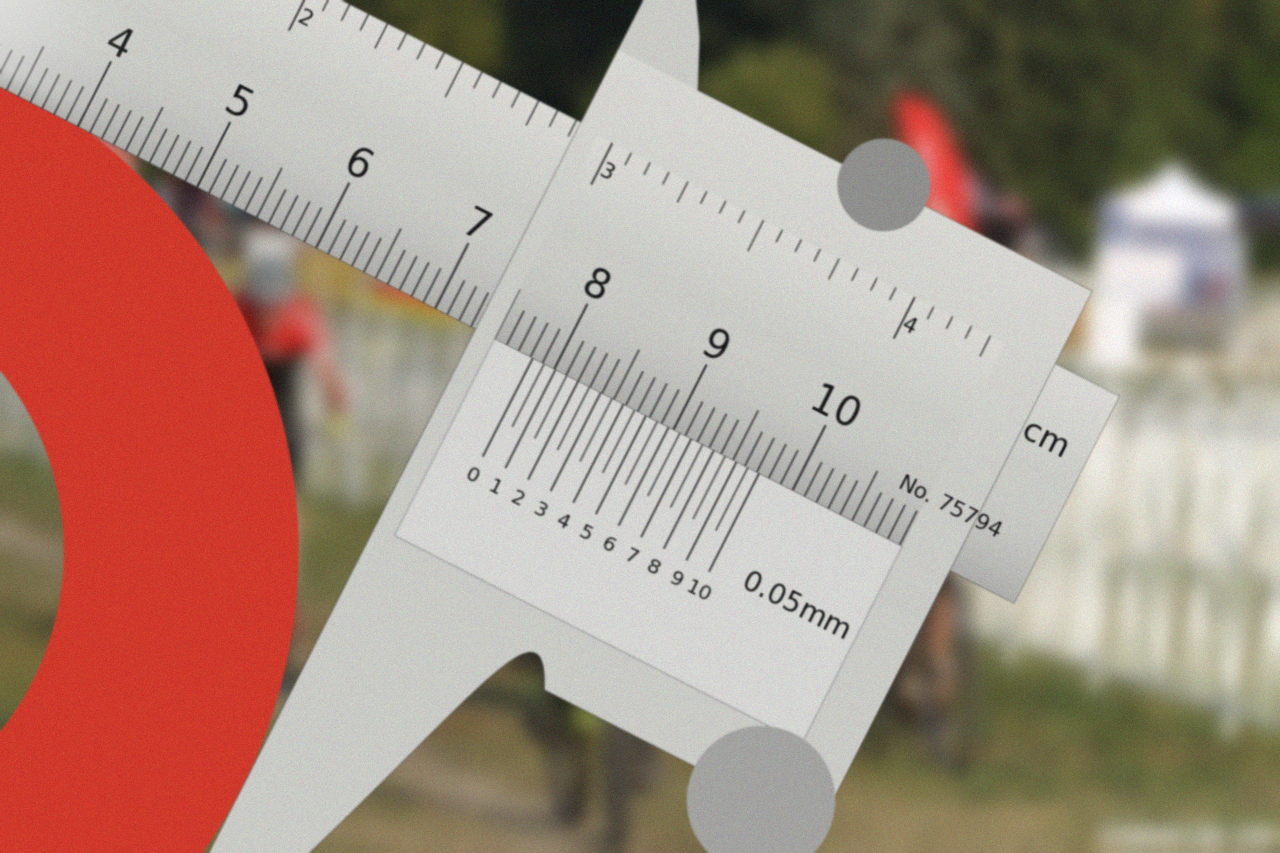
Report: 78.2mm
